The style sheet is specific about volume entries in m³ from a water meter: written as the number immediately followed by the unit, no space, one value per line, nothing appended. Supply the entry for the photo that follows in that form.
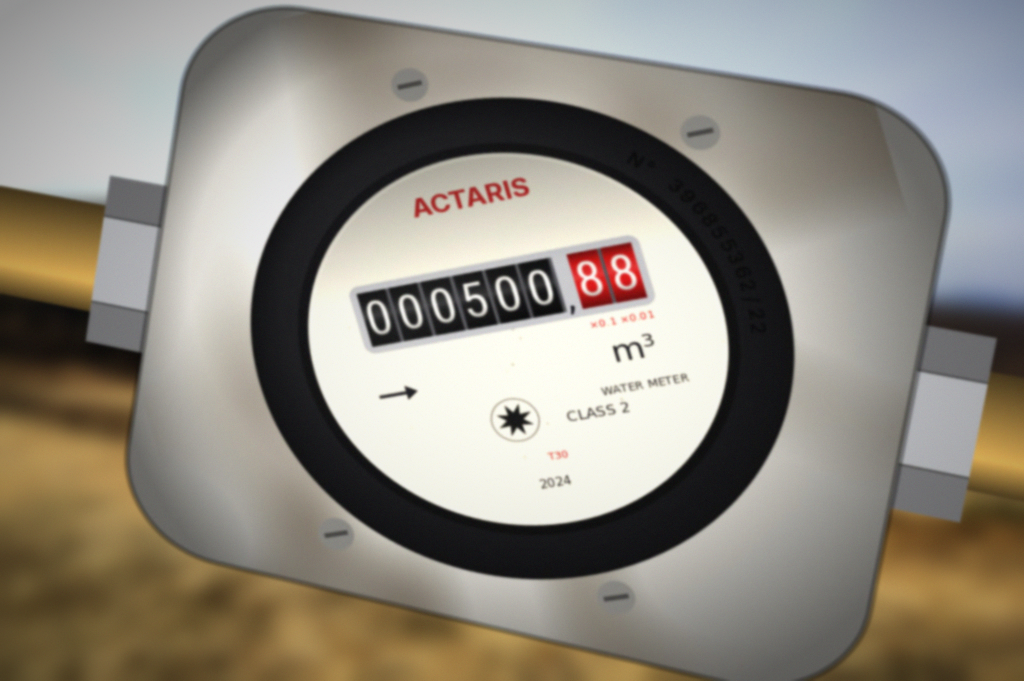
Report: 500.88m³
